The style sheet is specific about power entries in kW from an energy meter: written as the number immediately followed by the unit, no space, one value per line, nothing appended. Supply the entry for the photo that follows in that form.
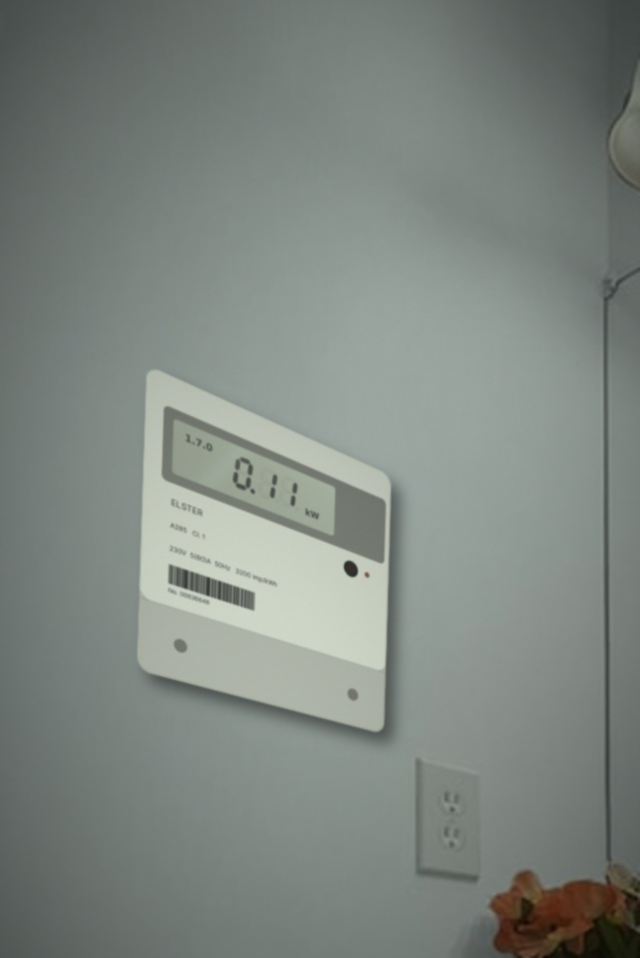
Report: 0.11kW
